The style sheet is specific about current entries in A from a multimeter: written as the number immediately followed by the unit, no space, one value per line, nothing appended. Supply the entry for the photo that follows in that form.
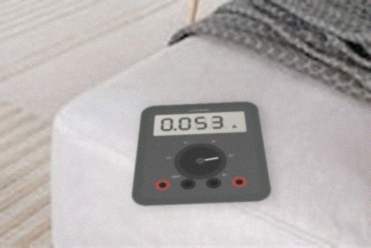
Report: 0.053A
